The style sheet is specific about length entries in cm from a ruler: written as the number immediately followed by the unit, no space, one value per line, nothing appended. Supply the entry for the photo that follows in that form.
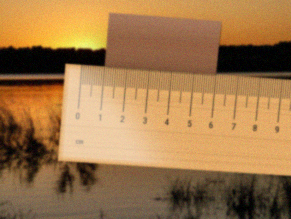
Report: 5cm
